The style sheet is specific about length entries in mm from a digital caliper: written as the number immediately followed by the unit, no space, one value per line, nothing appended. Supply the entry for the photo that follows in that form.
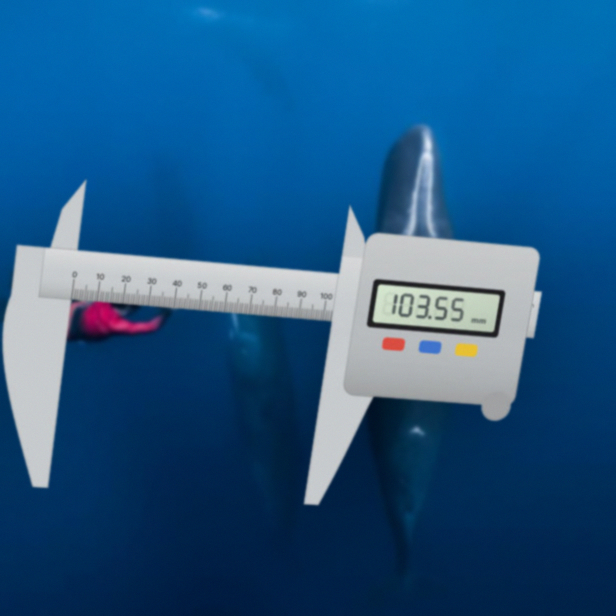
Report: 103.55mm
